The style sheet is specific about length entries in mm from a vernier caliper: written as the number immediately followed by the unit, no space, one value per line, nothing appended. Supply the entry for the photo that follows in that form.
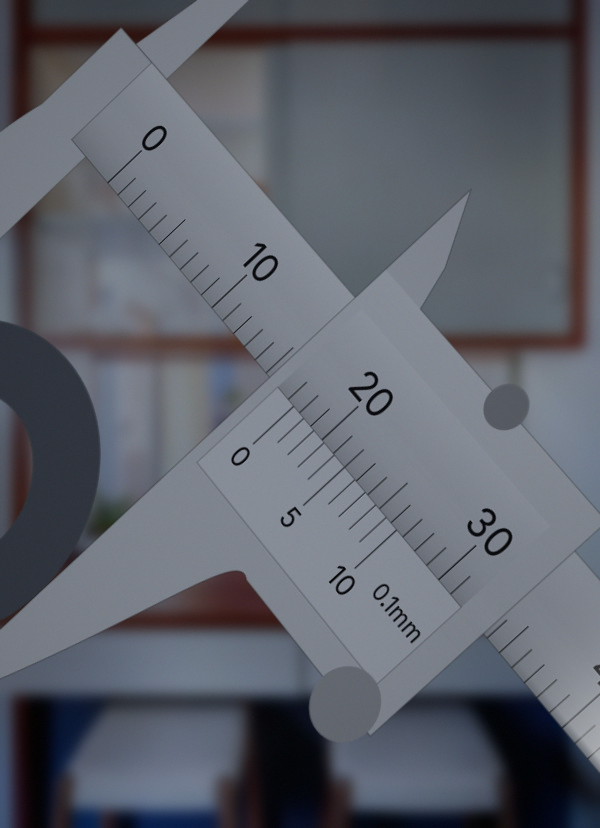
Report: 17.5mm
